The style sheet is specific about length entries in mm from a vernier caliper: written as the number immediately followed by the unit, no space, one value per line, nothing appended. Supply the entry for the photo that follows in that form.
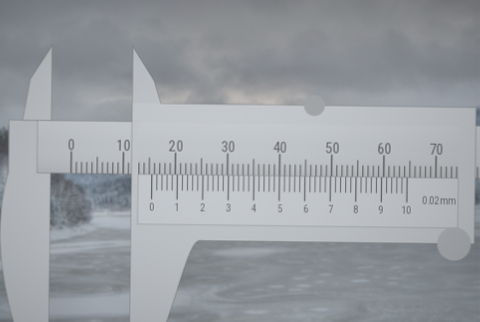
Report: 15.5mm
